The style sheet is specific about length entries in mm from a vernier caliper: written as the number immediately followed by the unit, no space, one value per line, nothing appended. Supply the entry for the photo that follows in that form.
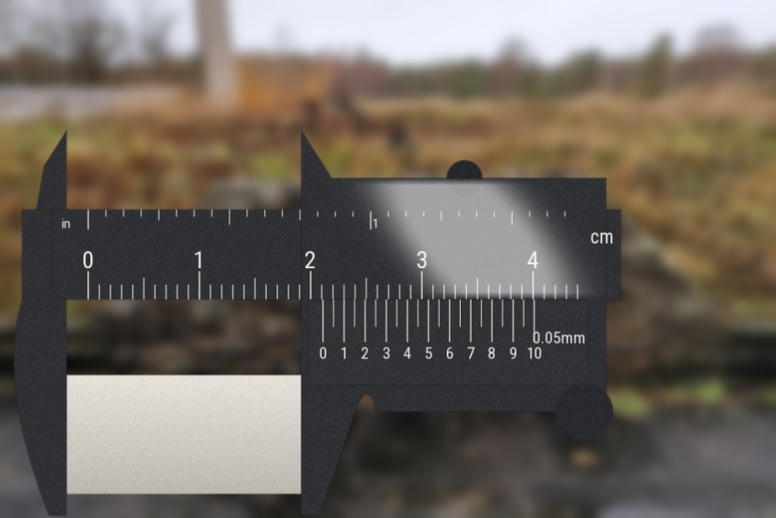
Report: 21.1mm
